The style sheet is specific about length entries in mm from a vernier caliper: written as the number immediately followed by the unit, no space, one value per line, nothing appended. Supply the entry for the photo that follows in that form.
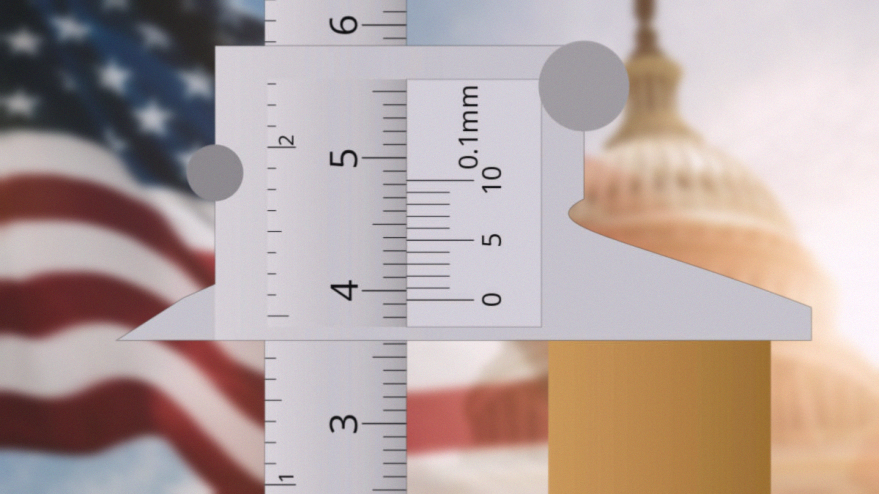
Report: 39.3mm
